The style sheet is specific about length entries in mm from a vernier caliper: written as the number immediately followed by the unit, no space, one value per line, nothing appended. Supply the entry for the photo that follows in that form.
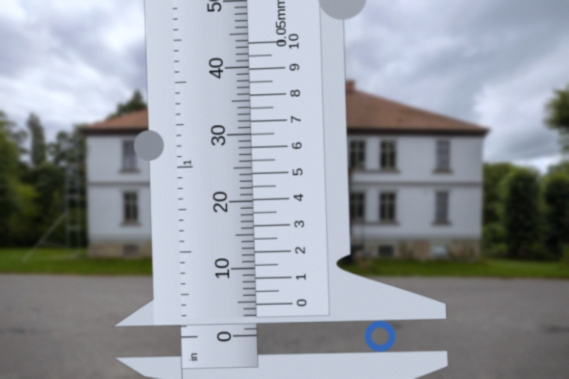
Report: 4.6mm
